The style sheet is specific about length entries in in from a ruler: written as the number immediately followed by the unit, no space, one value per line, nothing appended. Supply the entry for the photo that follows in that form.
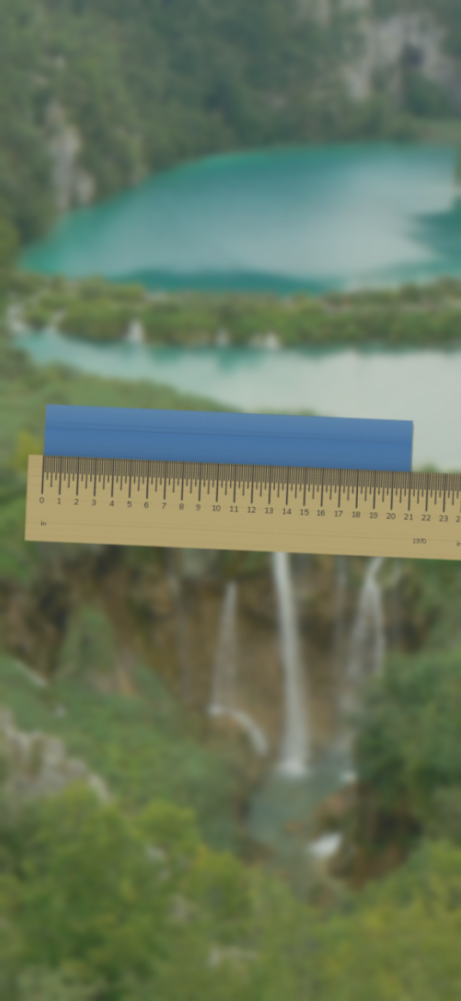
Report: 21in
